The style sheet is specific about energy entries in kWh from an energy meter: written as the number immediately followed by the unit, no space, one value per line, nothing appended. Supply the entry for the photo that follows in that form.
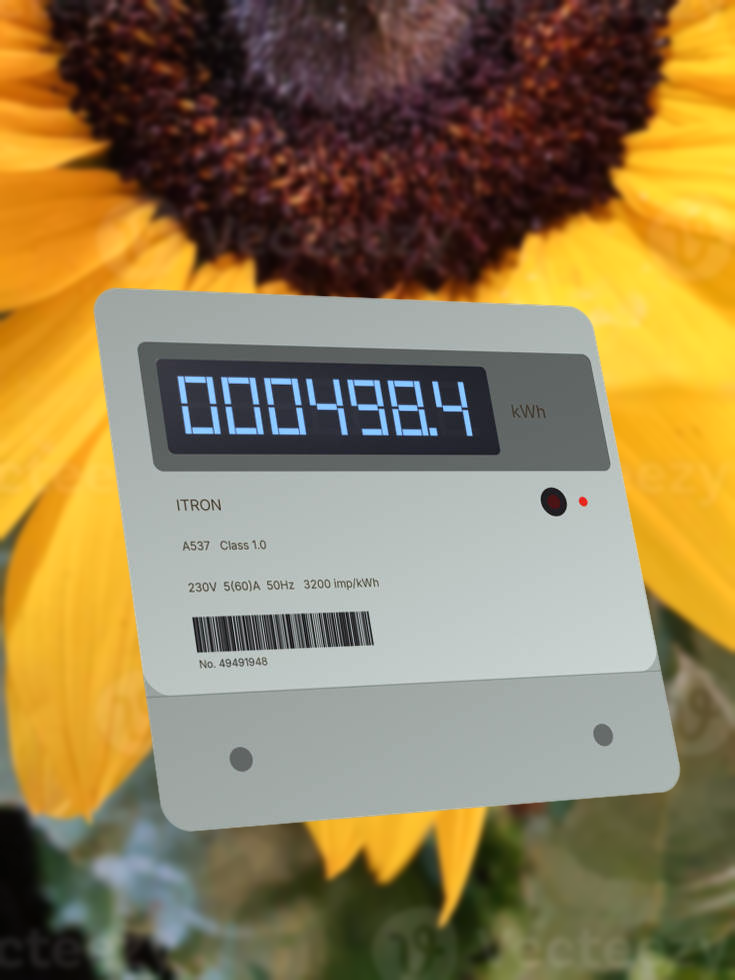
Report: 498.4kWh
